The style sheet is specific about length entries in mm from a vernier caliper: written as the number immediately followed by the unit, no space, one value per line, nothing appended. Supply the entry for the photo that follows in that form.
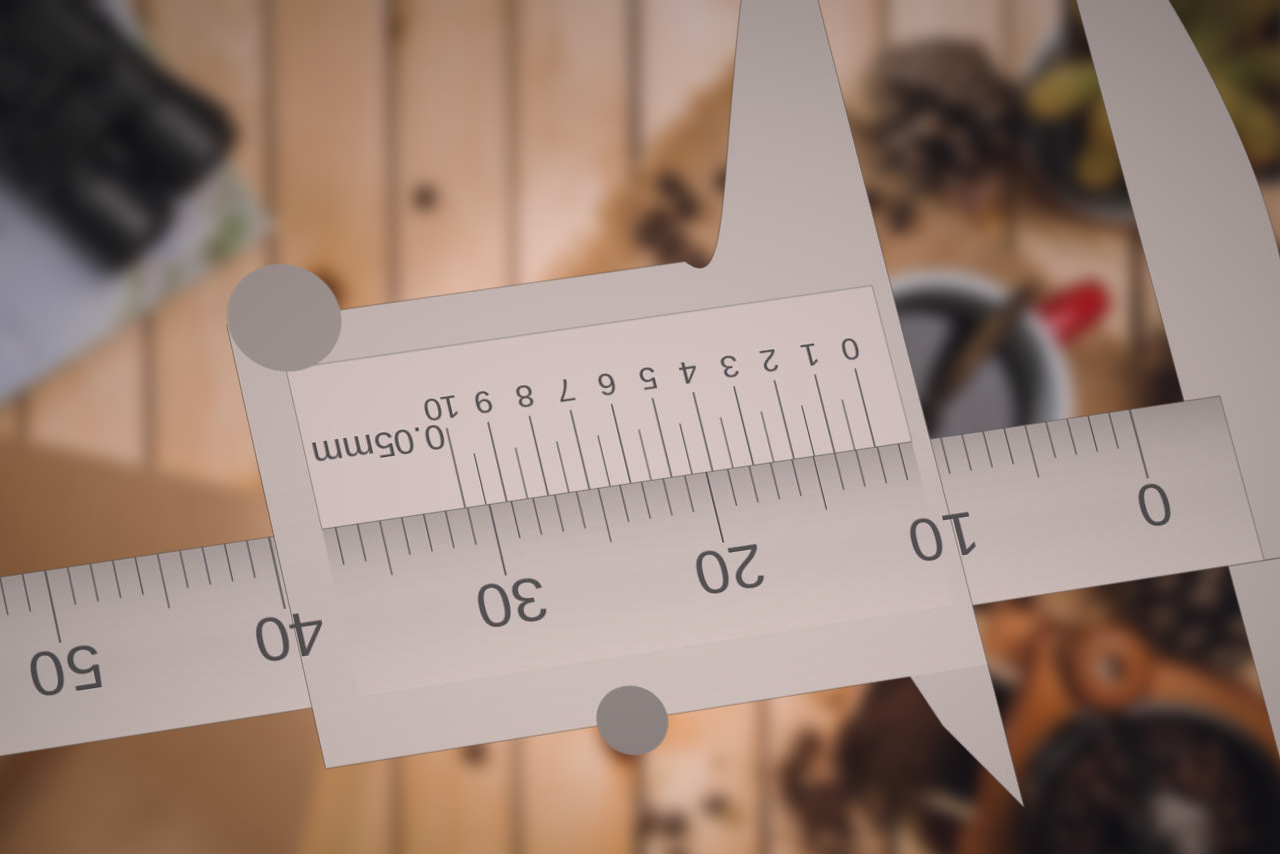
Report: 12.1mm
